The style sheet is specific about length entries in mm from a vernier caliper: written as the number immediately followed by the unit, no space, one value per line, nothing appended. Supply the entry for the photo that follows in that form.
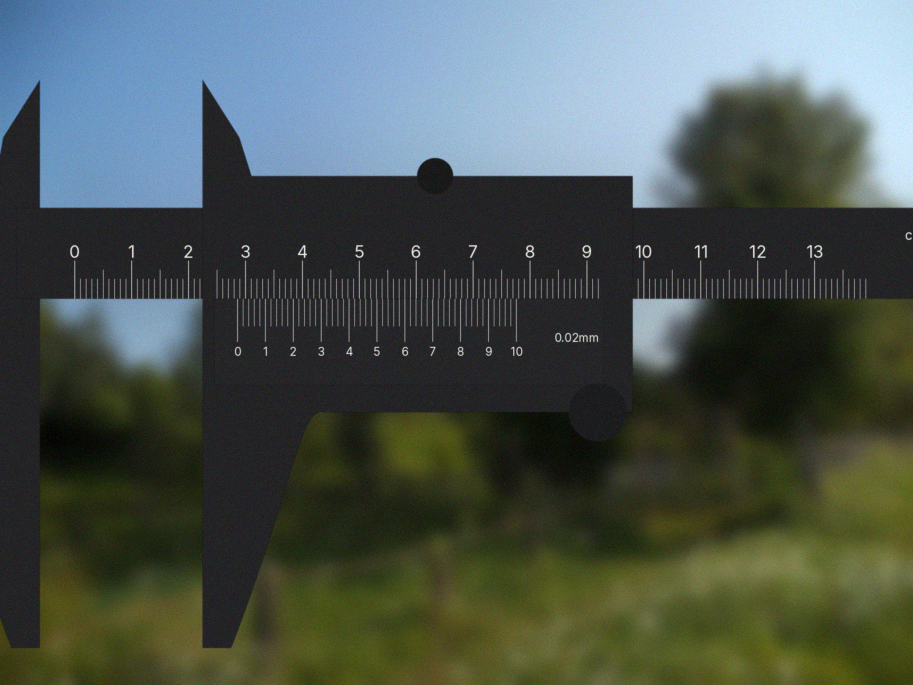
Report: 28.6mm
